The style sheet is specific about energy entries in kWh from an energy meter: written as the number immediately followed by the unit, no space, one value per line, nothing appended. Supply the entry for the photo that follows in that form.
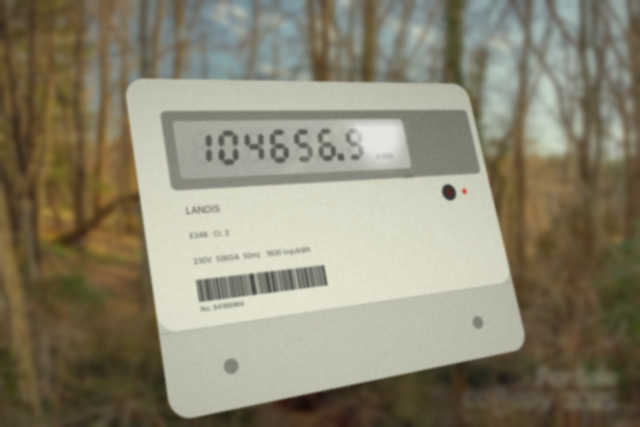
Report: 104656.9kWh
